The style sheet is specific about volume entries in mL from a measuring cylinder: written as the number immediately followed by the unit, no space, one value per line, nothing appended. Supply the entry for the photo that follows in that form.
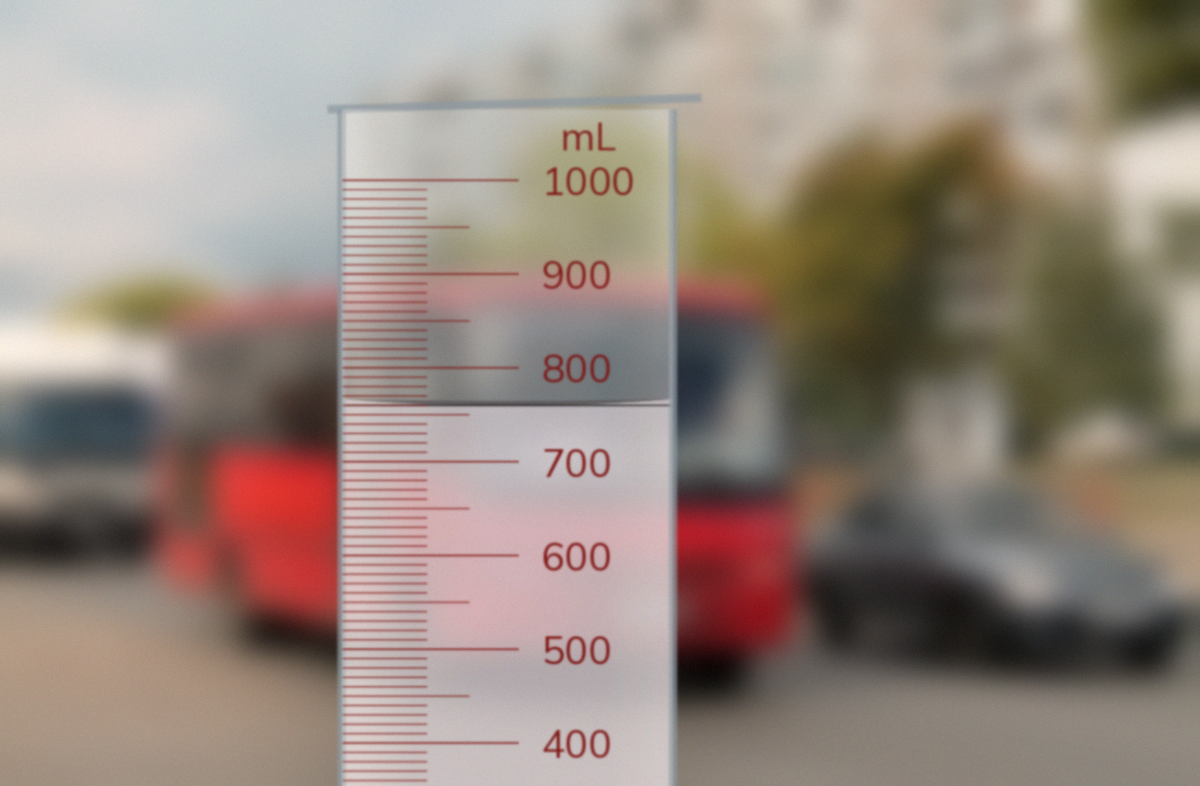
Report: 760mL
